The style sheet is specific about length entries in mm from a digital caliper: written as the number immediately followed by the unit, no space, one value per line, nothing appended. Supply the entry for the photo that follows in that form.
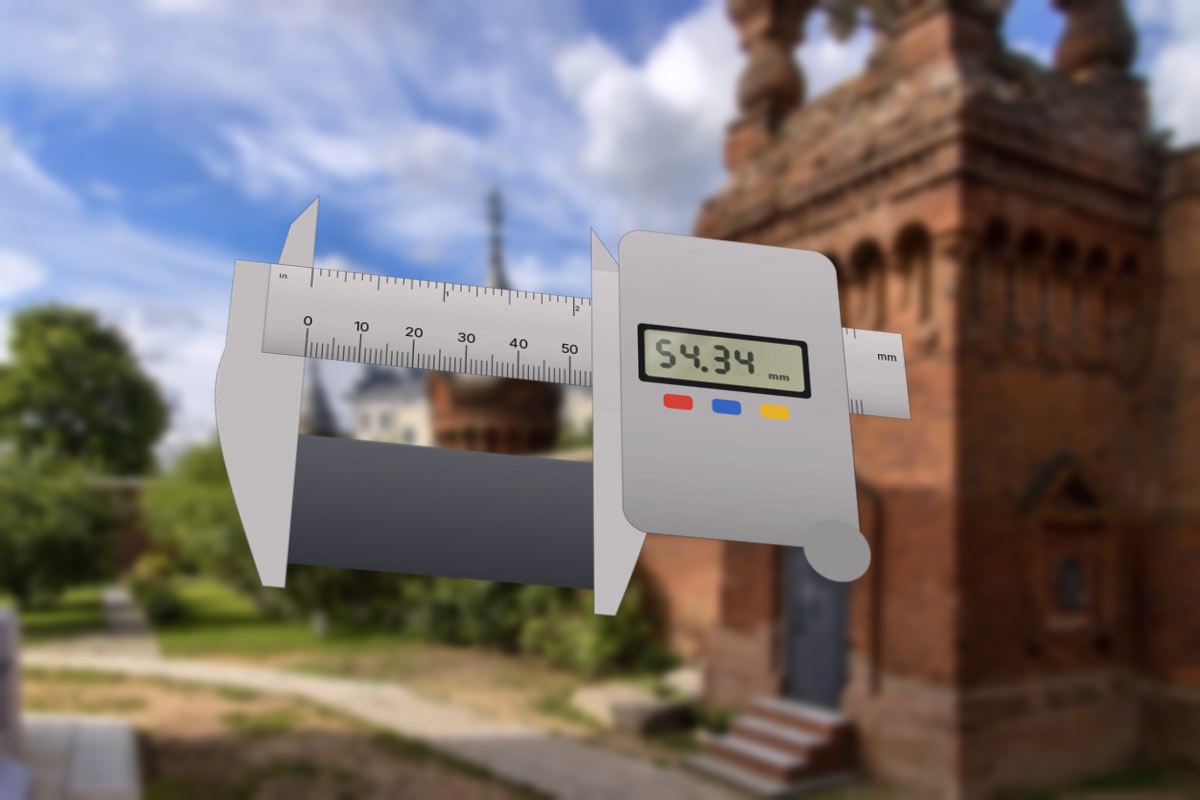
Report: 54.34mm
